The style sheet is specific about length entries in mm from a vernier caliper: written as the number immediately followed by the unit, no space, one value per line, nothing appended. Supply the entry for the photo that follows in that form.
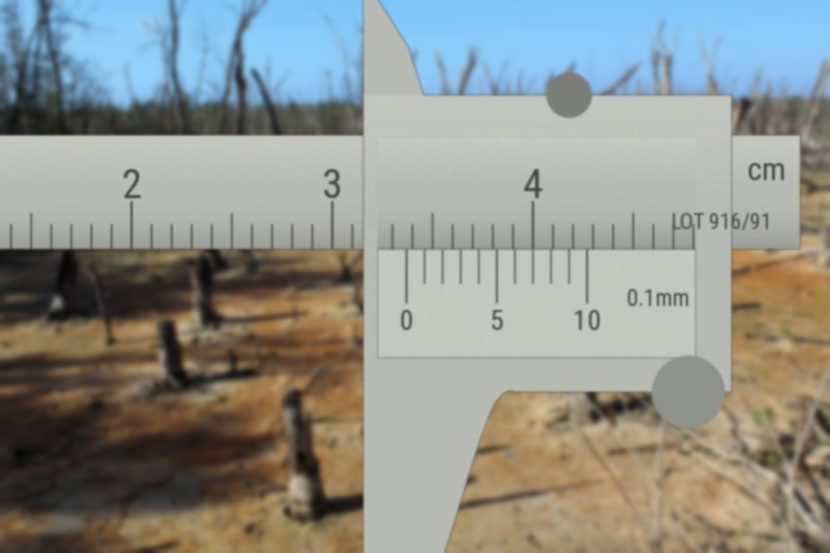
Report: 33.7mm
